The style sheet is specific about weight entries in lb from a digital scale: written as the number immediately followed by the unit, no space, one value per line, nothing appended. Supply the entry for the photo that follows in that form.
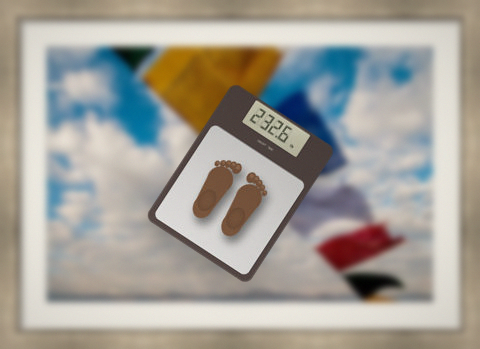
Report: 232.6lb
